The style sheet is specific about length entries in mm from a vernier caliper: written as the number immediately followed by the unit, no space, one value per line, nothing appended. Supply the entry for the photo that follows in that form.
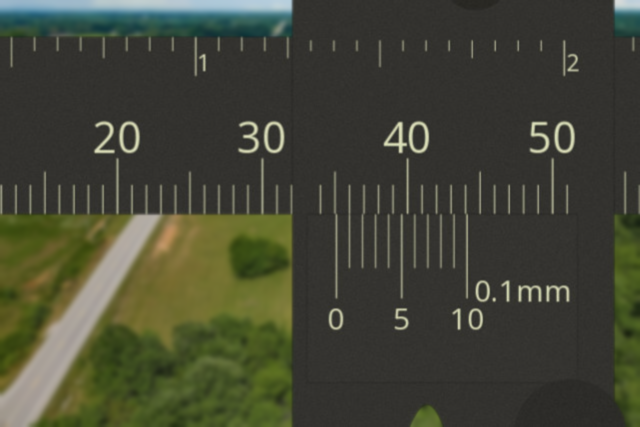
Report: 35.1mm
